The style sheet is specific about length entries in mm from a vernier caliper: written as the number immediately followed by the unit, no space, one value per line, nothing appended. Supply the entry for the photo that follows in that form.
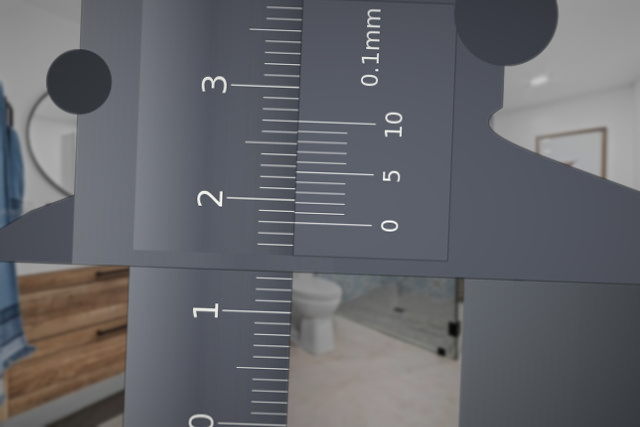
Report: 18.0mm
